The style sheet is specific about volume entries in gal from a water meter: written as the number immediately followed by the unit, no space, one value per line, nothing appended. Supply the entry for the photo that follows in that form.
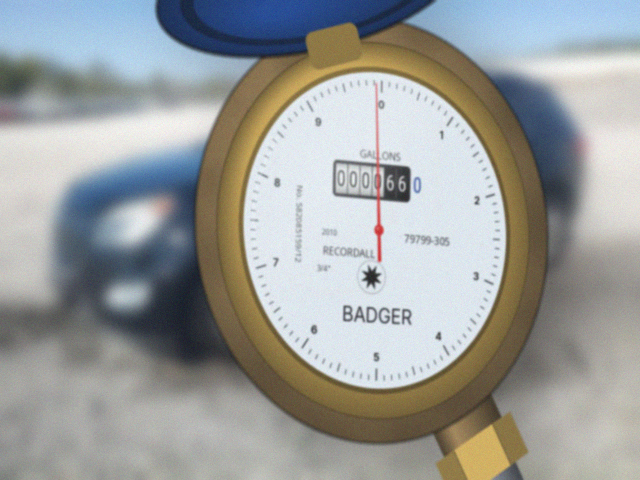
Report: 659.9gal
